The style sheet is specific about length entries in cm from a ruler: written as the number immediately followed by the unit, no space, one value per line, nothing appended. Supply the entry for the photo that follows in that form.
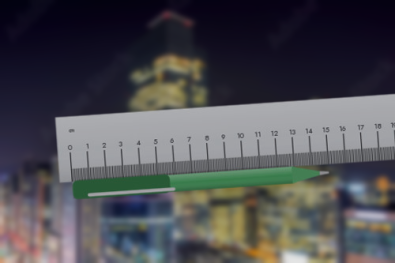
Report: 15cm
